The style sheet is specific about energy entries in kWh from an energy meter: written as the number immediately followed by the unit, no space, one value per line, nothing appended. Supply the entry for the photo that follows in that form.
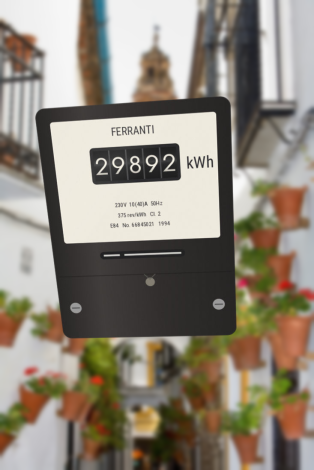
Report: 29892kWh
